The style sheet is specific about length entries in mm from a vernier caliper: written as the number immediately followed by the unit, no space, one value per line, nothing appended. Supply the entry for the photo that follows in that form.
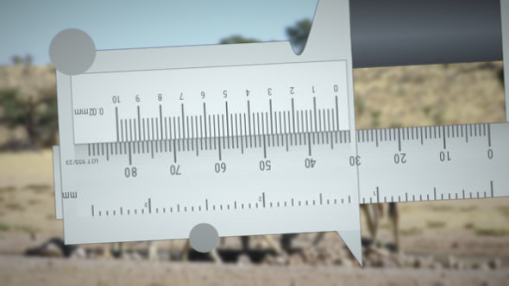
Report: 33.5mm
